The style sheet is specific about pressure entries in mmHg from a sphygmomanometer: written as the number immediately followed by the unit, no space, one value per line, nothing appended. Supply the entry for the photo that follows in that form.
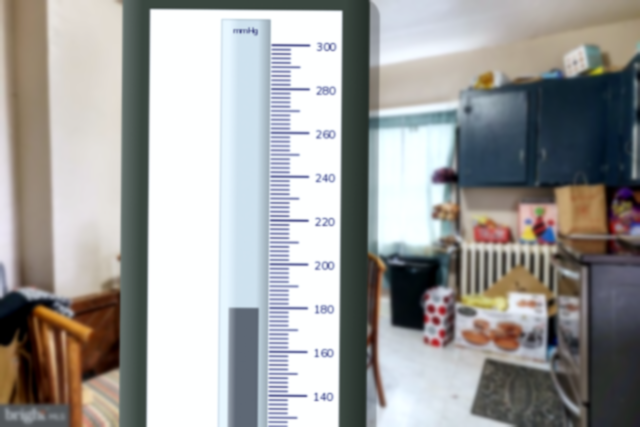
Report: 180mmHg
